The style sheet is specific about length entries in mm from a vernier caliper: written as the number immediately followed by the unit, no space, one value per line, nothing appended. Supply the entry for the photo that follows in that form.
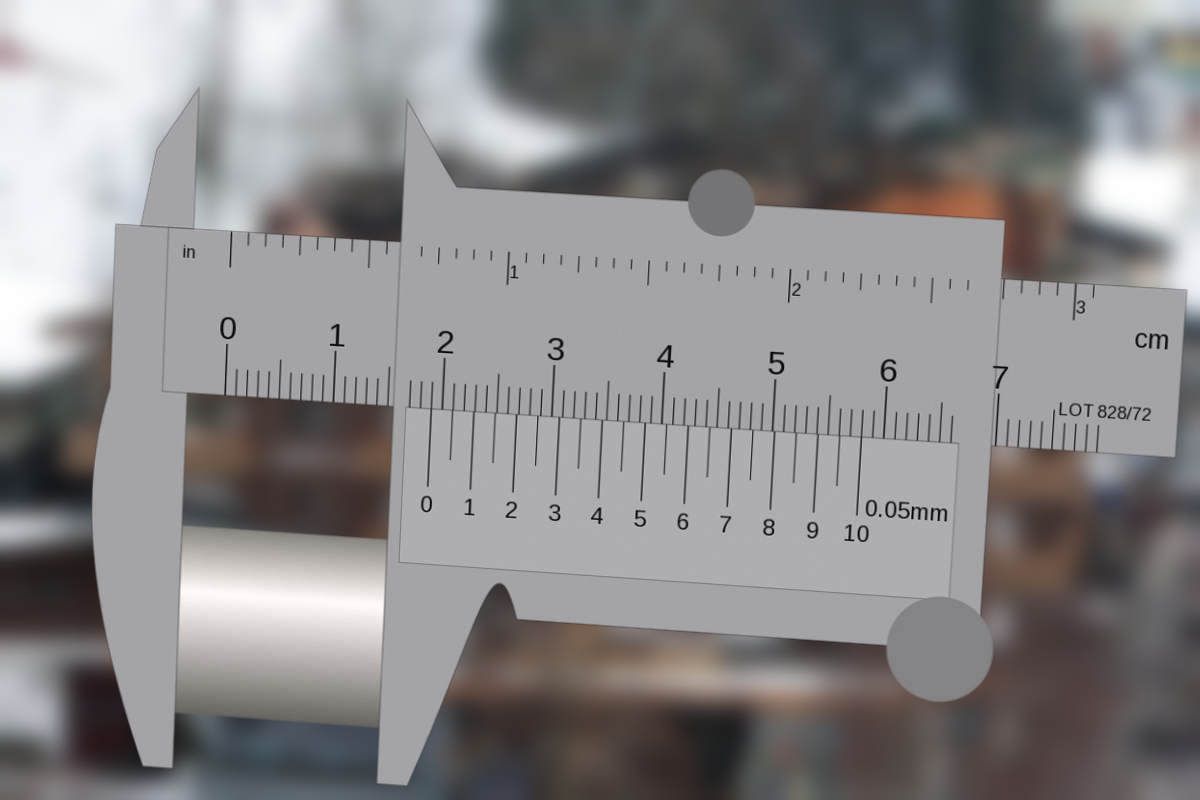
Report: 19.0mm
